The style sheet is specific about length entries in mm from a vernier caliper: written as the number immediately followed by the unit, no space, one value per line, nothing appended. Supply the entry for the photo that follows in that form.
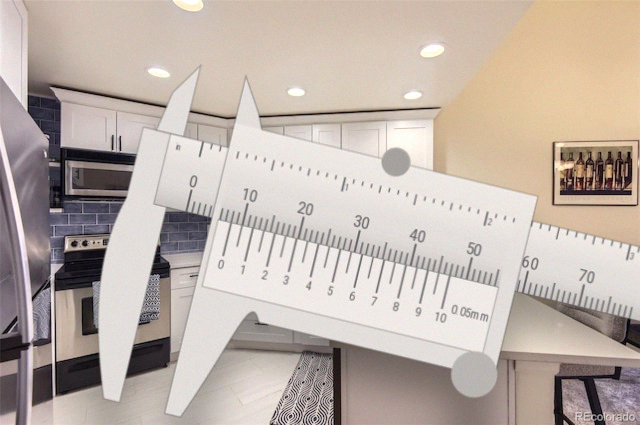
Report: 8.0mm
